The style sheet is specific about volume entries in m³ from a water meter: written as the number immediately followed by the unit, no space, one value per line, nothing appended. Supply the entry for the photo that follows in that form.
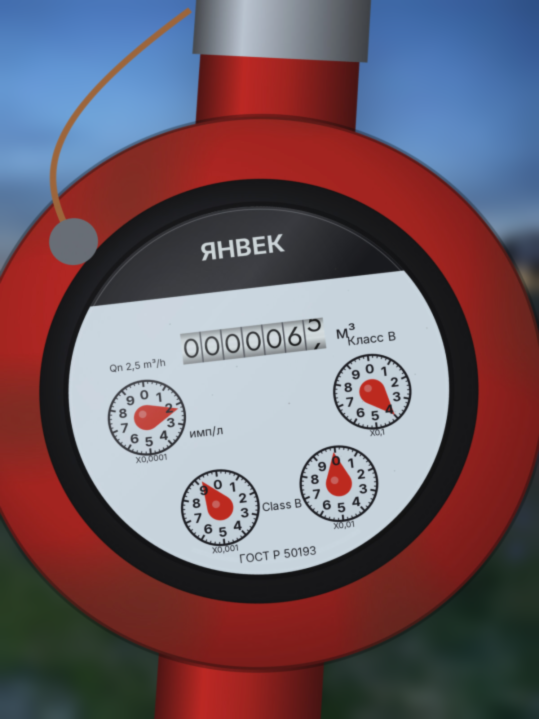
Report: 65.3992m³
